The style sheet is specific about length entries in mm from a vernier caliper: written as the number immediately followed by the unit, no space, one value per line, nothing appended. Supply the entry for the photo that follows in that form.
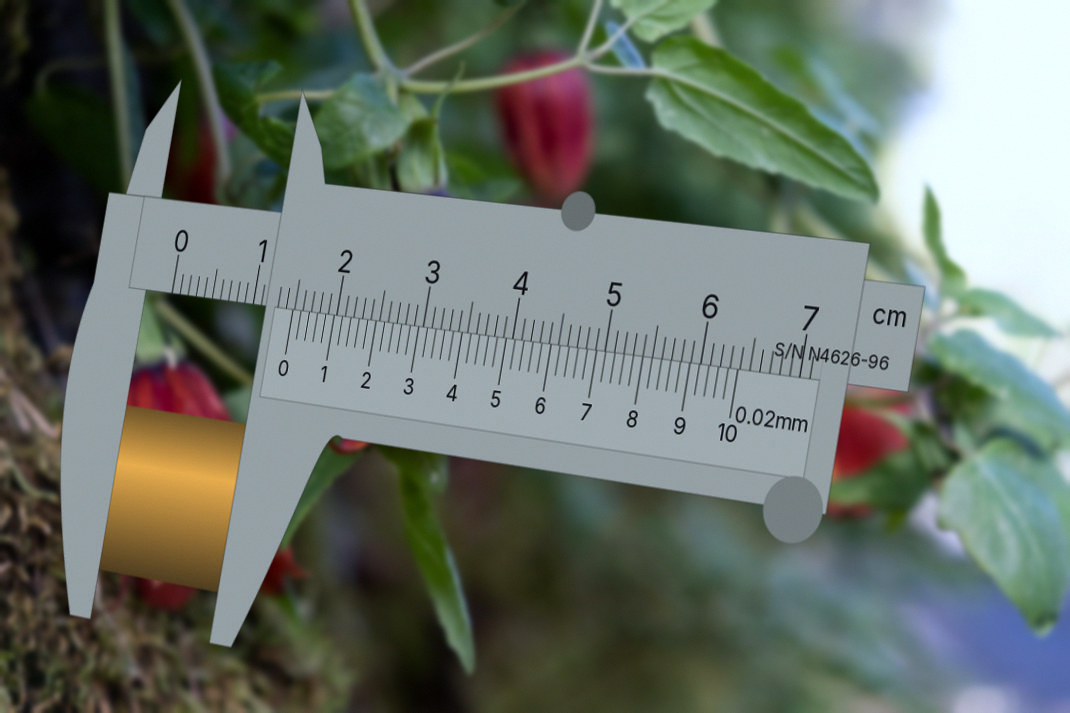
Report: 14.8mm
